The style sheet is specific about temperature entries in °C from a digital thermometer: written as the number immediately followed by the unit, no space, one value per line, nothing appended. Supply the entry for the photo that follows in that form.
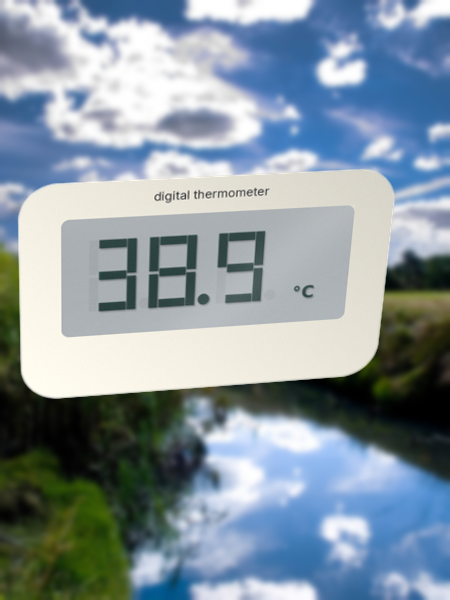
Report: 38.9°C
